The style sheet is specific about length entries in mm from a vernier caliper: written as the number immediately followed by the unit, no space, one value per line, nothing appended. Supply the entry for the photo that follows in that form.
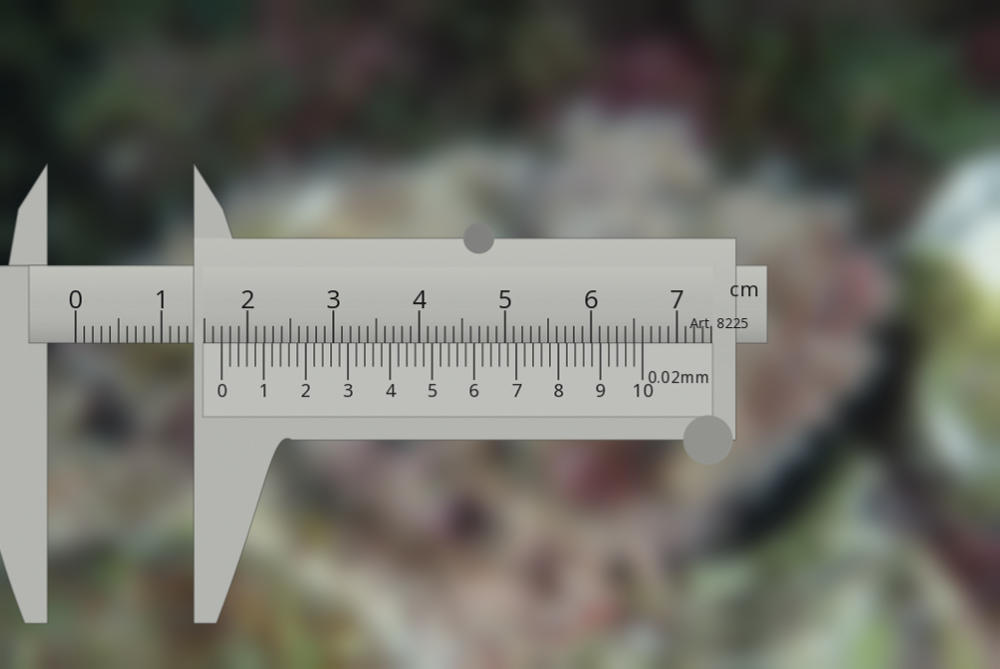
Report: 17.0mm
